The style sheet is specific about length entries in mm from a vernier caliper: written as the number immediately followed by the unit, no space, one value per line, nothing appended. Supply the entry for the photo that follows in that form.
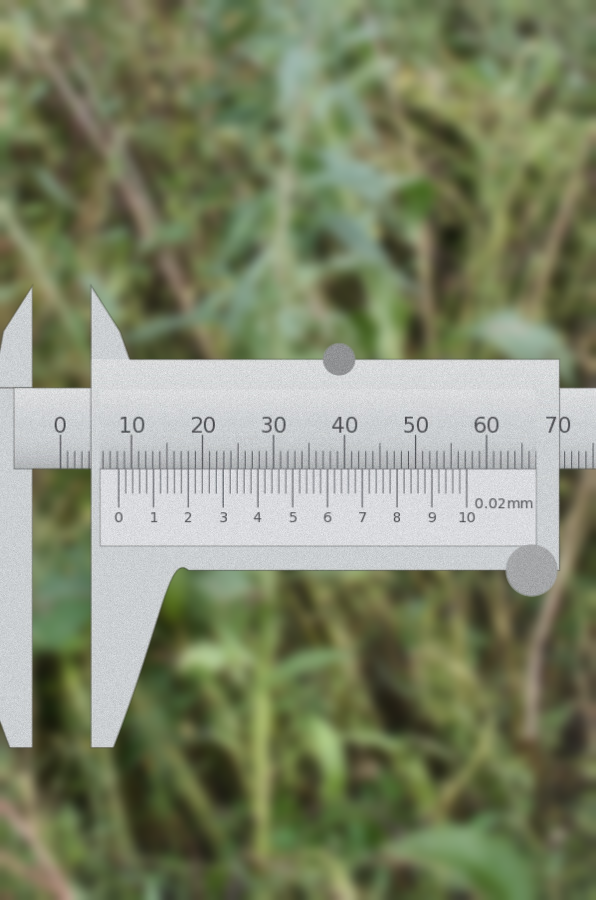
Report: 8.2mm
